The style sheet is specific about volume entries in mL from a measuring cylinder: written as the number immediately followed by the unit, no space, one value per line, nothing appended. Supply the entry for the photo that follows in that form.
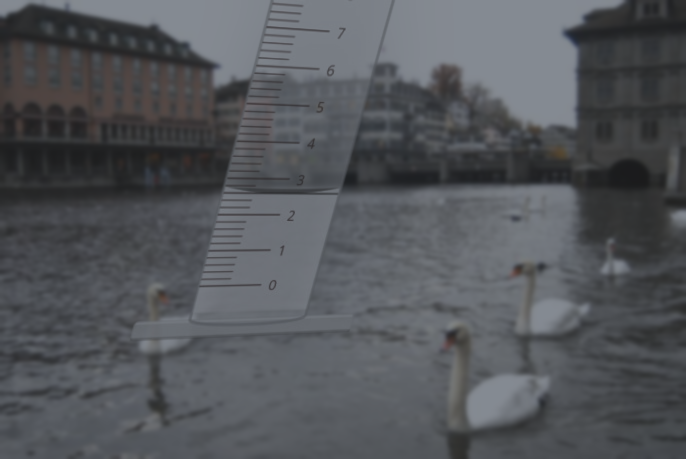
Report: 2.6mL
